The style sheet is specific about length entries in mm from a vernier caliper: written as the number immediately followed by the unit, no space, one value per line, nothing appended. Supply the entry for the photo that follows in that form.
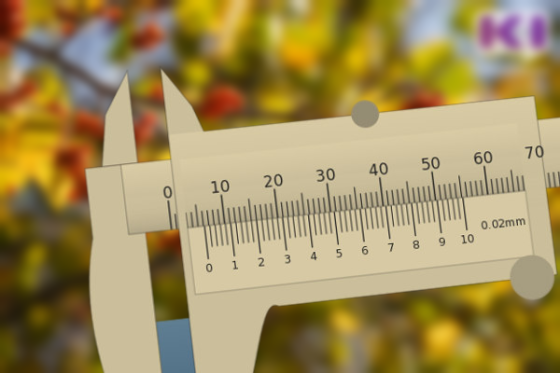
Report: 6.2mm
